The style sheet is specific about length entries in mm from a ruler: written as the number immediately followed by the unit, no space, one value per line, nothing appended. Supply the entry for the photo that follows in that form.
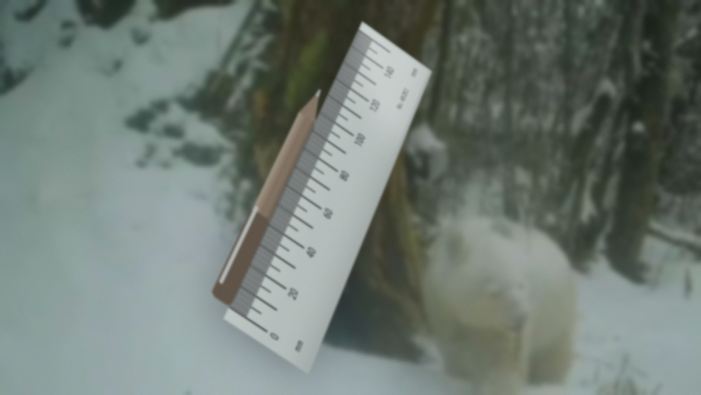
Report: 110mm
